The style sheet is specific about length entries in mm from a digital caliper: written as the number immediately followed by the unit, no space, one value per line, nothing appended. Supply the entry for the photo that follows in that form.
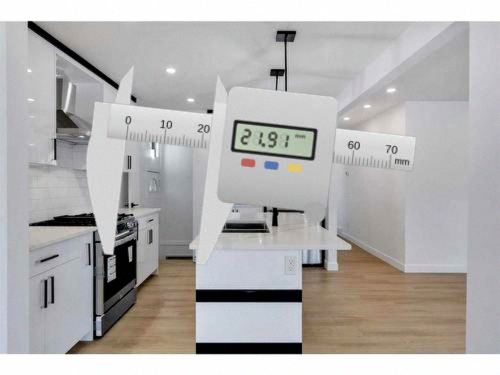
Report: 21.91mm
